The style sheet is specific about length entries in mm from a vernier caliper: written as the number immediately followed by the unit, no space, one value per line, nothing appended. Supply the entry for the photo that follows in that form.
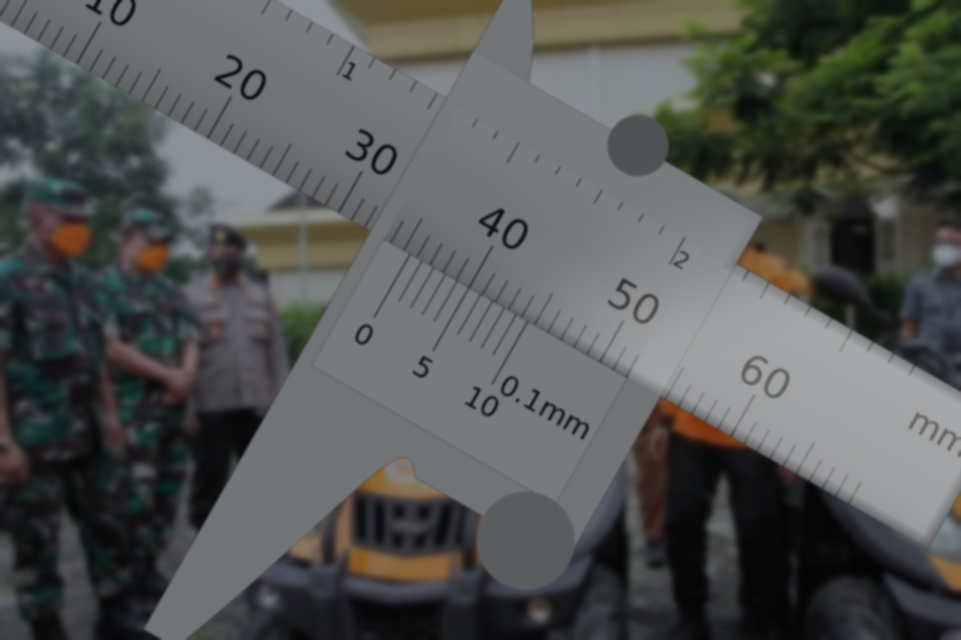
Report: 35.5mm
